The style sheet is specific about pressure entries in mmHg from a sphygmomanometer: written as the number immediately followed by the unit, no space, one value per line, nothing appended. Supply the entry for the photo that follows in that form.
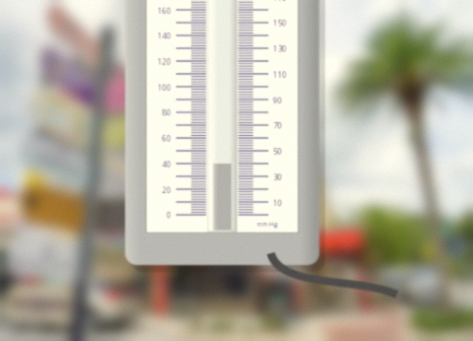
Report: 40mmHg
